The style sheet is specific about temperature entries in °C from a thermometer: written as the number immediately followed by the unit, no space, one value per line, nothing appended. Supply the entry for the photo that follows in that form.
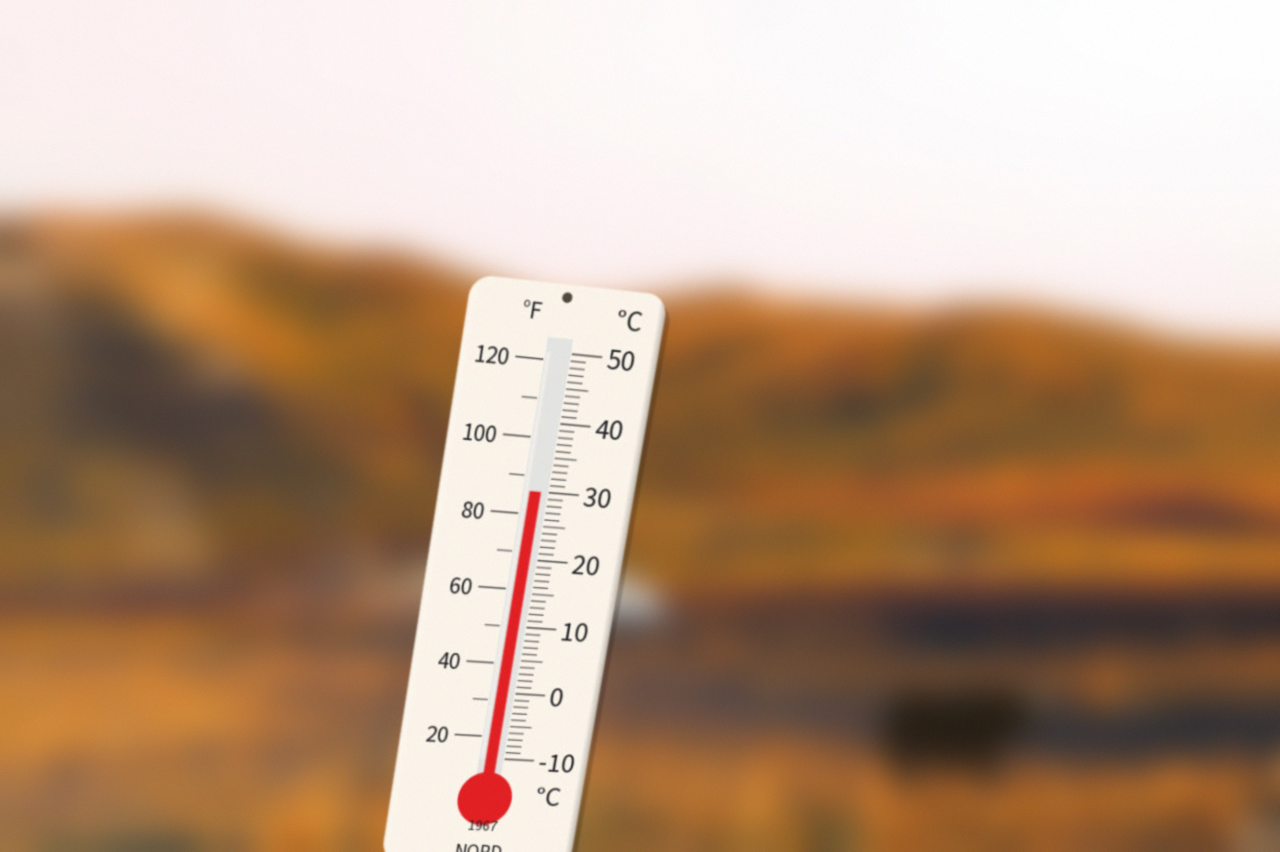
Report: 30°C
